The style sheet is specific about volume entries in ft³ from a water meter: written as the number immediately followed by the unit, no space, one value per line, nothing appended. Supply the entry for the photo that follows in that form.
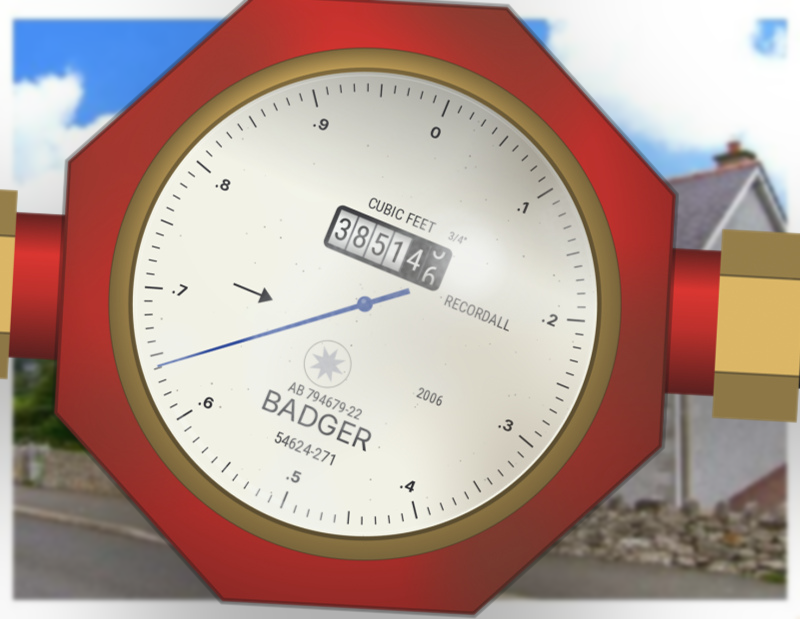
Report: 385145.64ft³
